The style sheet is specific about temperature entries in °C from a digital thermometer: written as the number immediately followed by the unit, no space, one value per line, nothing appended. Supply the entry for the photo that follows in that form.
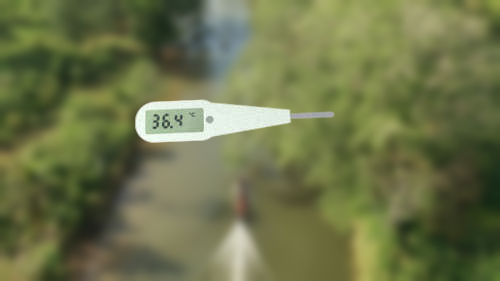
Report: 36.4°C
